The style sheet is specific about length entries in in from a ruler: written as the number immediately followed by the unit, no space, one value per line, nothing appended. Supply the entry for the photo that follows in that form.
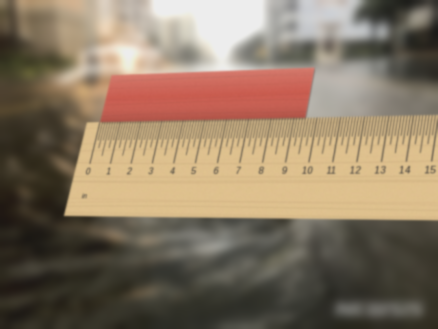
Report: 9.5in
